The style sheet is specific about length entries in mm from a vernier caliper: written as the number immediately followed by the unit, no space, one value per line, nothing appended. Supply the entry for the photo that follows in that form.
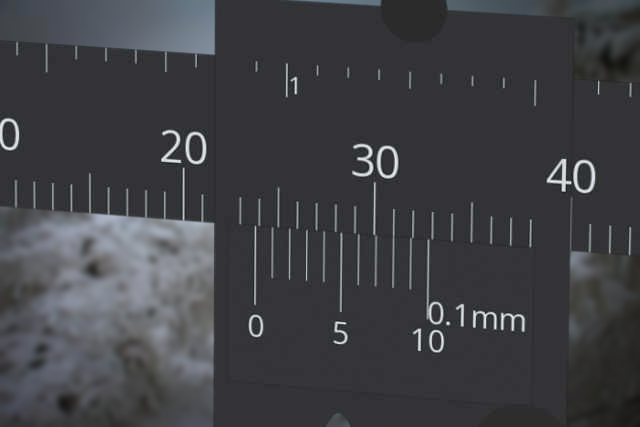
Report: 23.8mm
